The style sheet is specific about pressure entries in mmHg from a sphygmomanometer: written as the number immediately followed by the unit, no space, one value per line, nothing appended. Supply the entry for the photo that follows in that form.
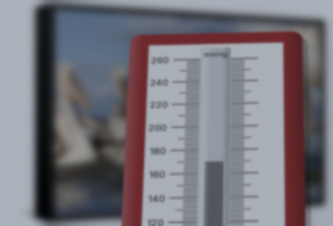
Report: 170mmHg
